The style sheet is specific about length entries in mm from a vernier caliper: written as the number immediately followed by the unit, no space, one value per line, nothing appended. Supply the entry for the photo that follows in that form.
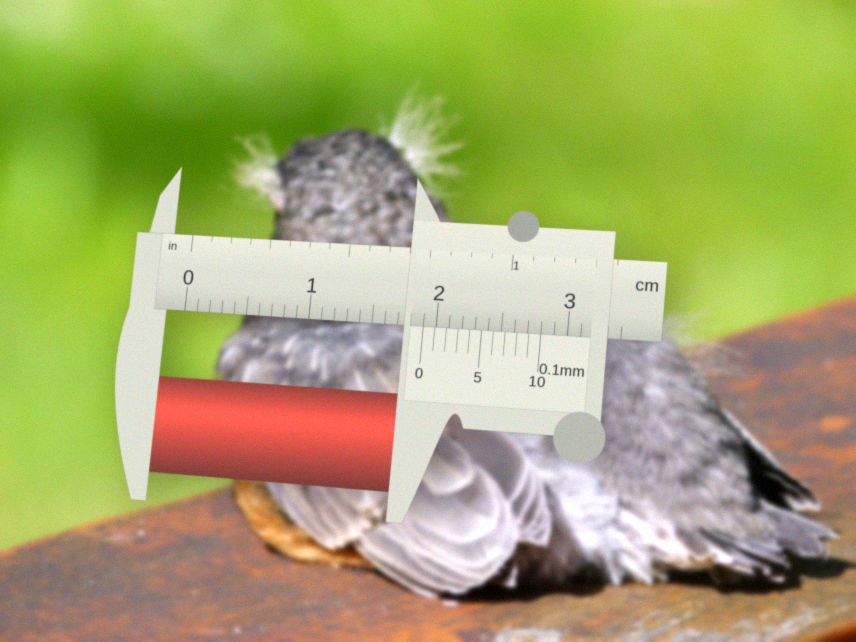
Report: 19.0mm
